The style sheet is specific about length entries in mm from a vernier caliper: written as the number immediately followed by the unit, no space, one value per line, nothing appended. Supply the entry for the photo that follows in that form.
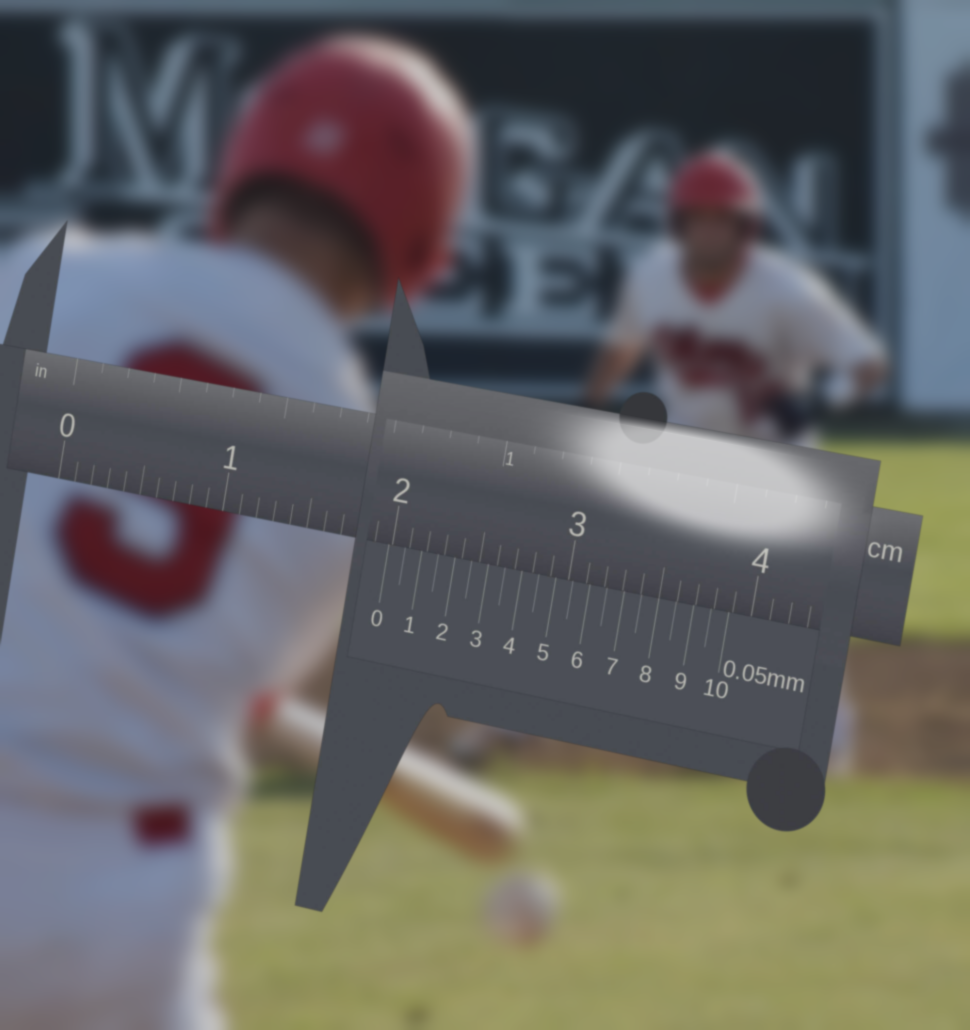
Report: 19.8mm
